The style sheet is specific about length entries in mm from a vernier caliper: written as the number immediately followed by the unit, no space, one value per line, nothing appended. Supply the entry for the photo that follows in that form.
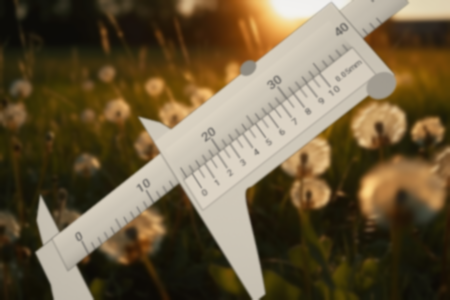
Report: 15.8mm
